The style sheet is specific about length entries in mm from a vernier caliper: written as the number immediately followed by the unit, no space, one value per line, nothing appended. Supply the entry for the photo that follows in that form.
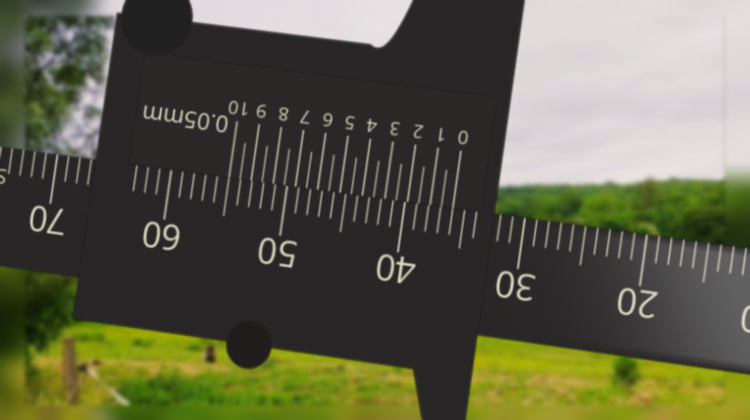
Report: 36.0mm
